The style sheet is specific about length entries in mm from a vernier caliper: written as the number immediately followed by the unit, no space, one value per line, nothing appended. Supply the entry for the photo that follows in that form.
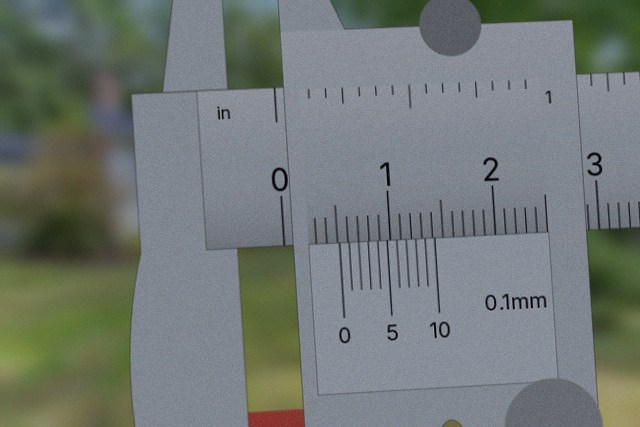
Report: 5.2mm
